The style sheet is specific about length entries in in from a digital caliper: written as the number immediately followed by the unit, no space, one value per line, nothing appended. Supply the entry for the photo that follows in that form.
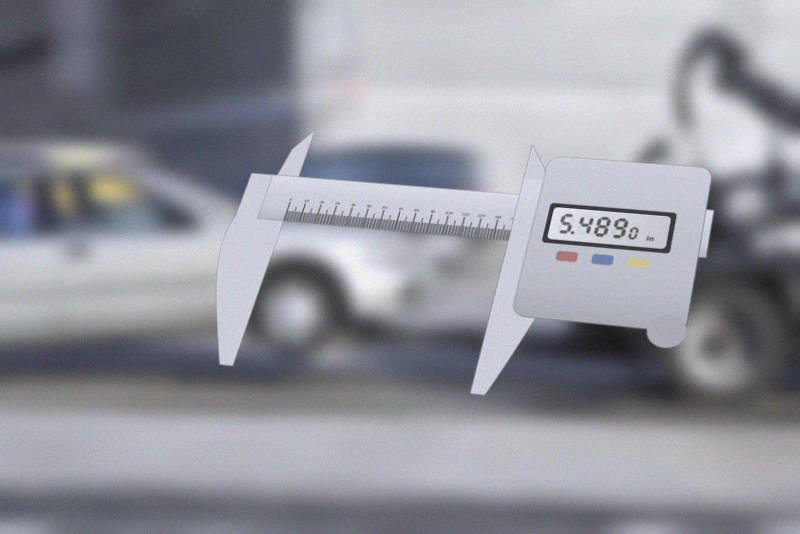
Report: 5.4890in
